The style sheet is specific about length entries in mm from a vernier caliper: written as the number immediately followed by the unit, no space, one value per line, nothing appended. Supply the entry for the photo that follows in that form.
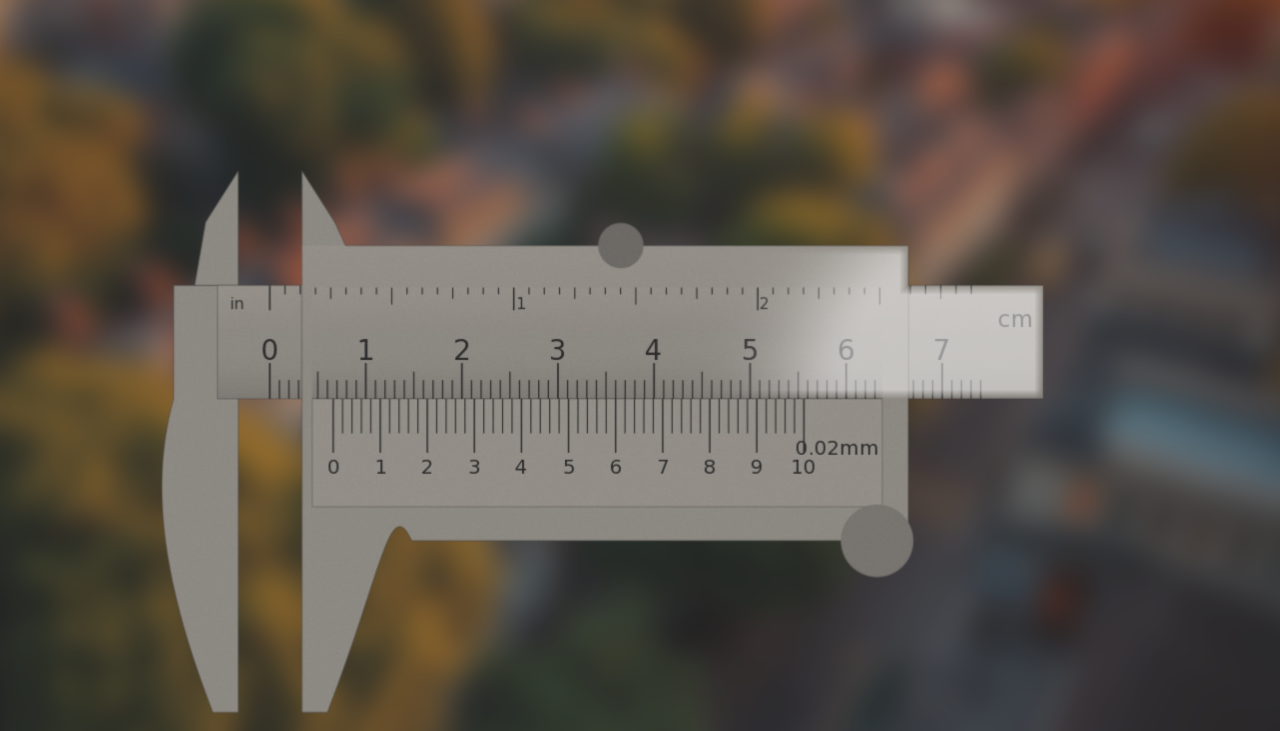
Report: 6.6mm
